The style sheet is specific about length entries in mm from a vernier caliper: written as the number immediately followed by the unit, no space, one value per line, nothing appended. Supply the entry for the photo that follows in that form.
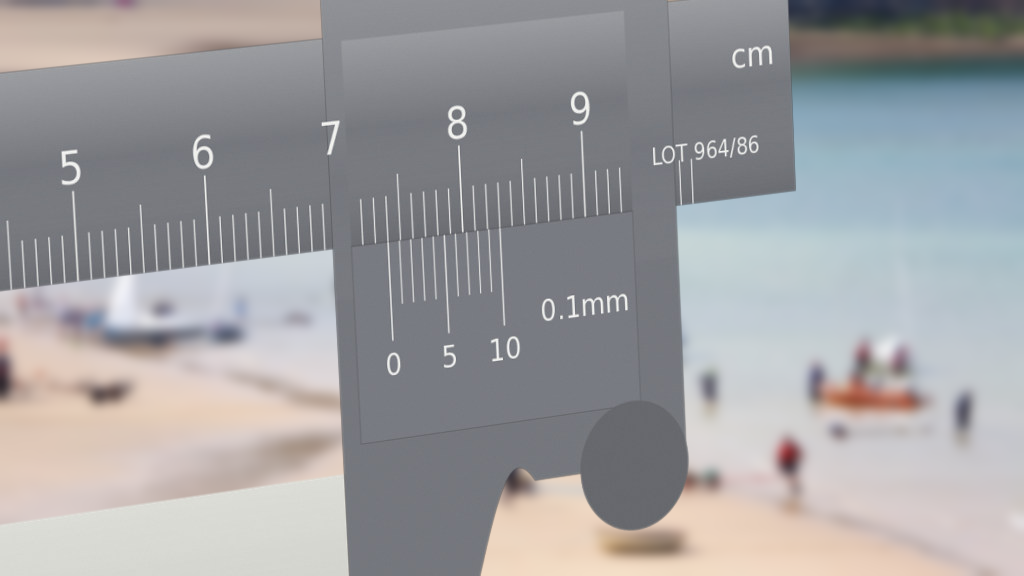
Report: 74.0mm
